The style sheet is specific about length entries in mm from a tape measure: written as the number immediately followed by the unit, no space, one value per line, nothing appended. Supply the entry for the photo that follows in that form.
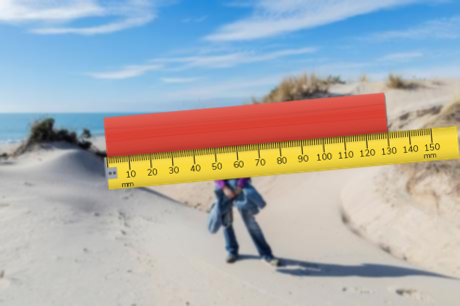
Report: 130mm
